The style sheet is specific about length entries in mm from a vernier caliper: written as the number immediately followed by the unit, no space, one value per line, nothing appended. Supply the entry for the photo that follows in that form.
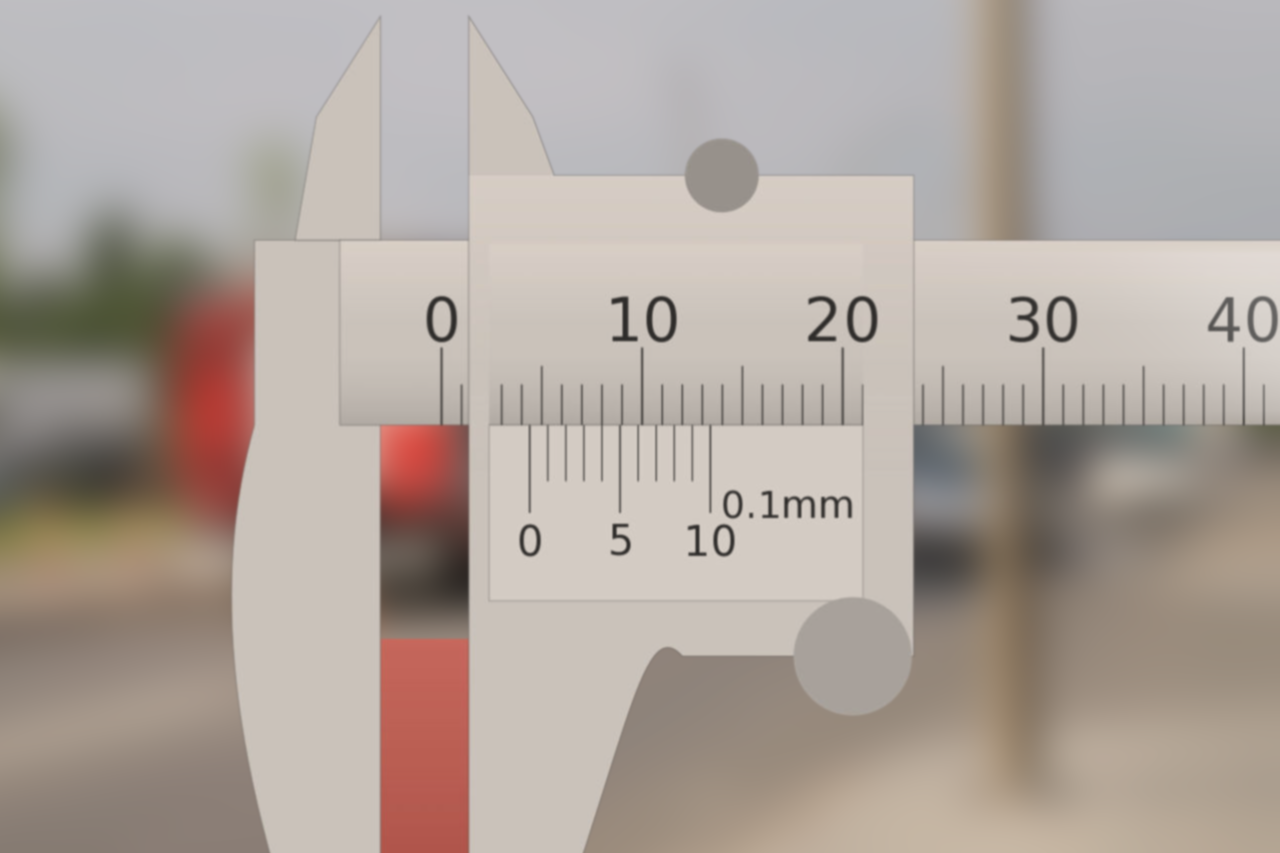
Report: 4.4mm
